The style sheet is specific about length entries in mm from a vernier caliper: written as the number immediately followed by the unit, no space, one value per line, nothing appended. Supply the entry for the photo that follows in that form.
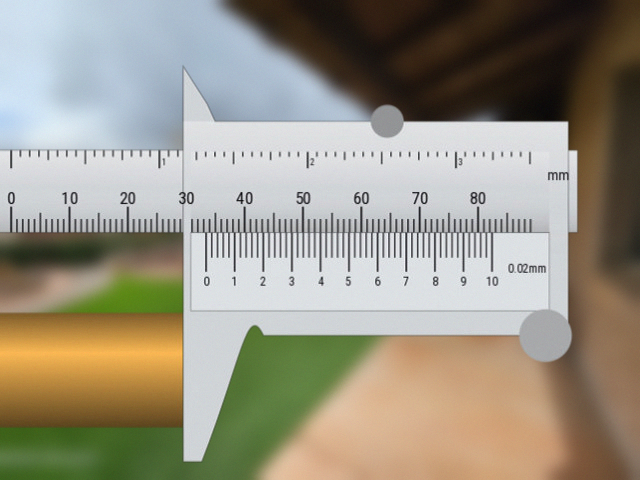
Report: 33.4mm
